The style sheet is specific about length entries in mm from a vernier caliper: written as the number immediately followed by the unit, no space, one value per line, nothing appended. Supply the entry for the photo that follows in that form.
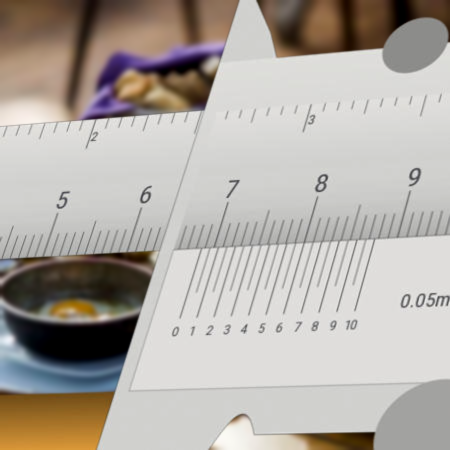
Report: 68.6mm
